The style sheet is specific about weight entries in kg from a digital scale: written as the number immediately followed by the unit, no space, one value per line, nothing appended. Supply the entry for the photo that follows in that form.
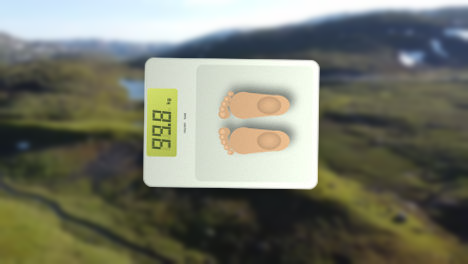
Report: 99.8kg
